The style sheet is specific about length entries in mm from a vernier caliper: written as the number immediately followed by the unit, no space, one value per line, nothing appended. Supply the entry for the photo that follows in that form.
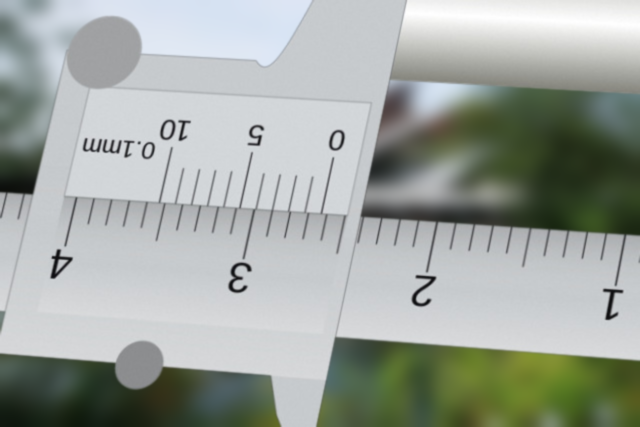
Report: 26.3mm
